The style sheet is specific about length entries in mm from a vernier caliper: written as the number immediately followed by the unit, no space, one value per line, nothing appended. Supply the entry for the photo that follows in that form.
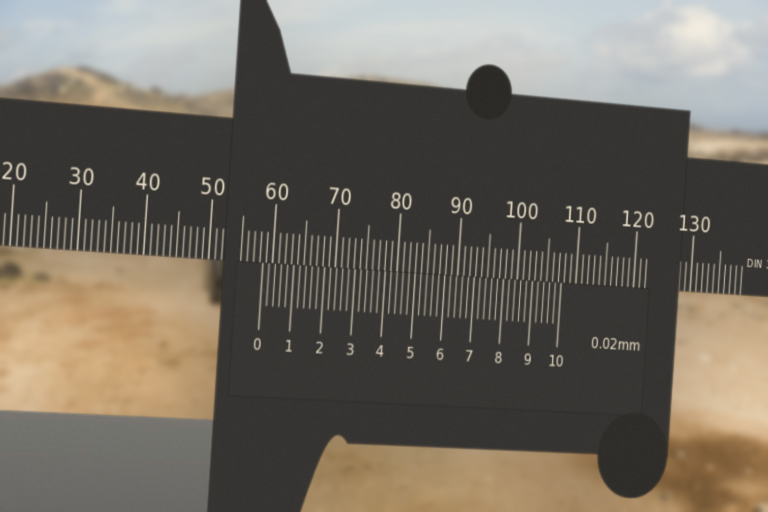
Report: 58.5mm
